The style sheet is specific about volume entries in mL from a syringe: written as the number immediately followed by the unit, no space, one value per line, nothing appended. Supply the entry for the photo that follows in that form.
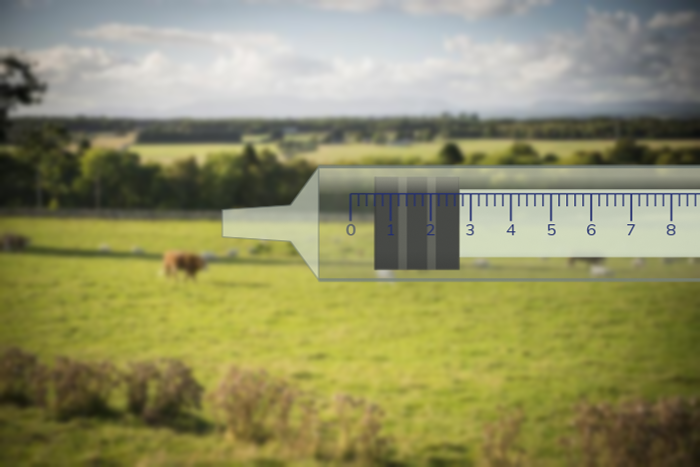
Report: 0.6mL
